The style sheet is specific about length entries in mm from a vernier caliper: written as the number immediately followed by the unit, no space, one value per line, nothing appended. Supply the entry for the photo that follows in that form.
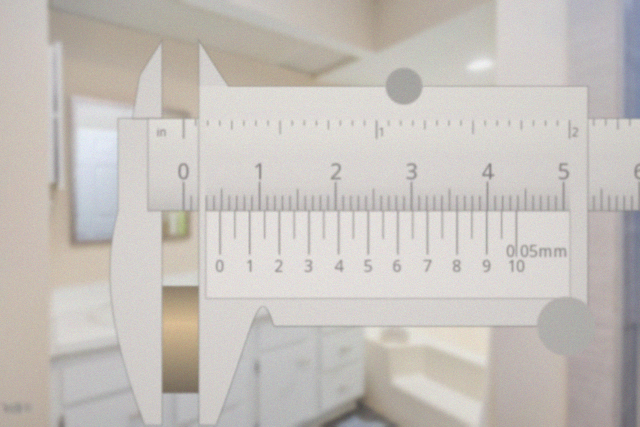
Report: 4.8mm
